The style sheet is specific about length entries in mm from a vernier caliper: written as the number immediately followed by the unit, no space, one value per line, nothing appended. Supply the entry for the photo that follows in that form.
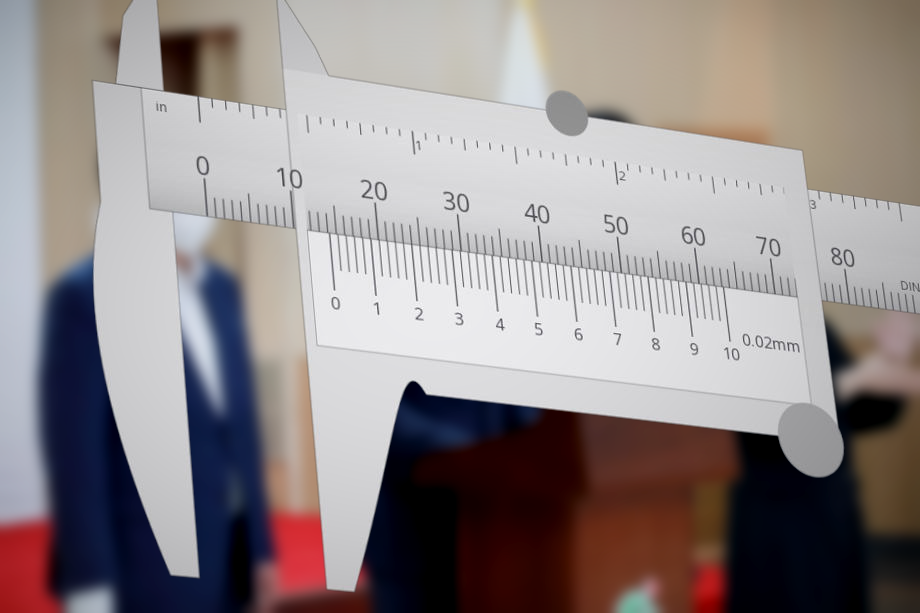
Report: 14.2mm
